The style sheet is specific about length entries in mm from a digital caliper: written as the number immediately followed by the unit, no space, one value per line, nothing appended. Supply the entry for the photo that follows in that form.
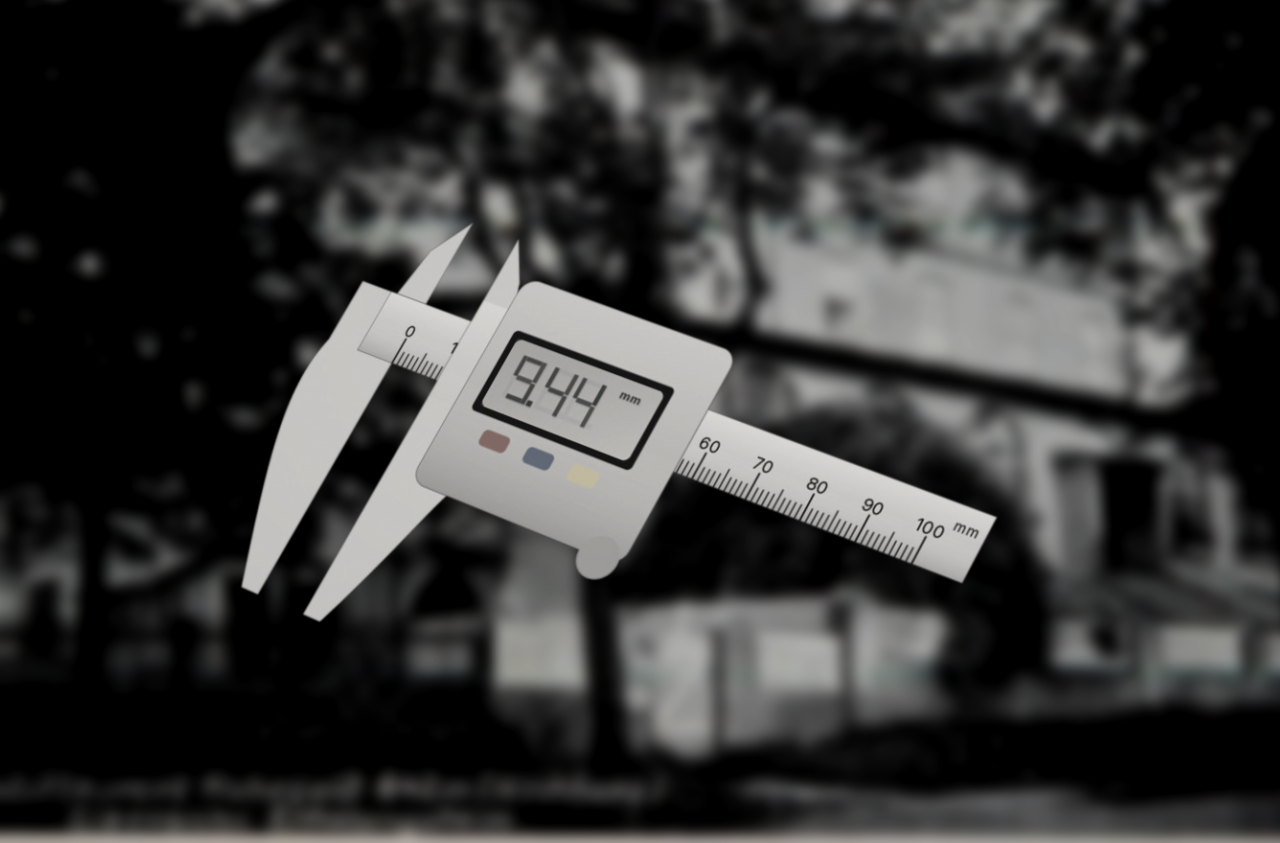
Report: 9.44mm
